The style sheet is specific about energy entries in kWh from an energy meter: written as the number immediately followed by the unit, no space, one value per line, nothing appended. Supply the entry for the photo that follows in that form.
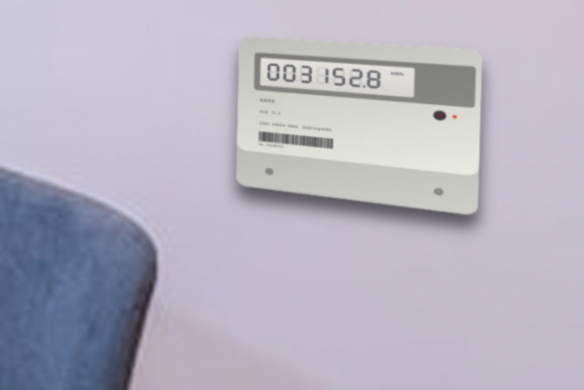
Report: 3152.8kWh
